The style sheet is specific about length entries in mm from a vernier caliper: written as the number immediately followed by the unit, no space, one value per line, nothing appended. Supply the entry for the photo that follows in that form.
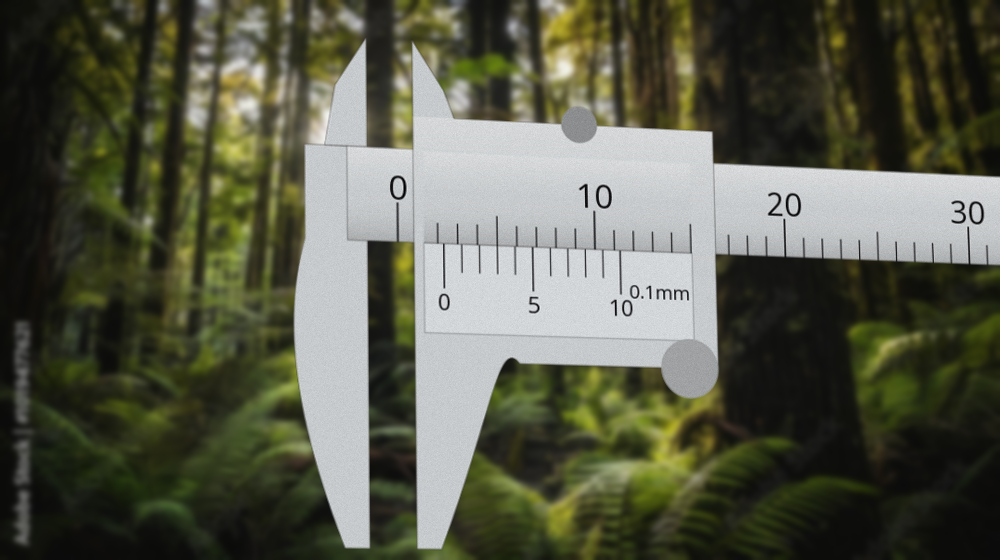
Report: 2.3mm
